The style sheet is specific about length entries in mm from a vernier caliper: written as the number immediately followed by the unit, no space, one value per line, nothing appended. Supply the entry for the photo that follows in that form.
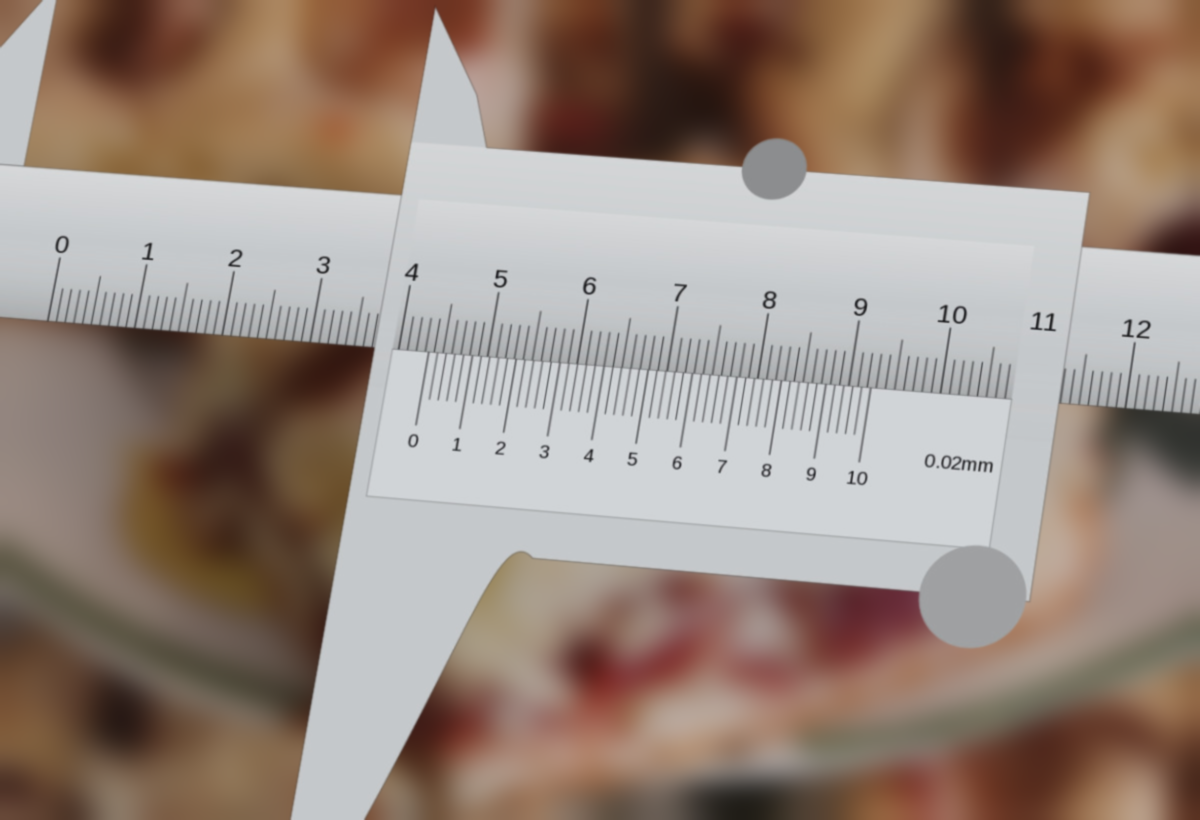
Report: 43.4mm
